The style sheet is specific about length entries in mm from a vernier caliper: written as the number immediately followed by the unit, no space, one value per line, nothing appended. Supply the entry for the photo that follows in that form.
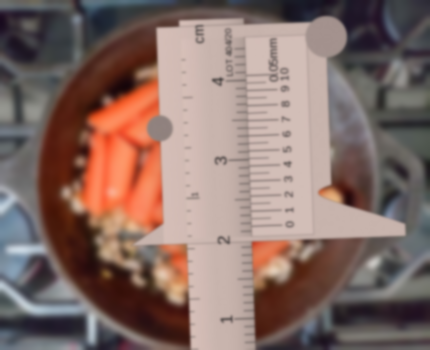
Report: 21.6mm
